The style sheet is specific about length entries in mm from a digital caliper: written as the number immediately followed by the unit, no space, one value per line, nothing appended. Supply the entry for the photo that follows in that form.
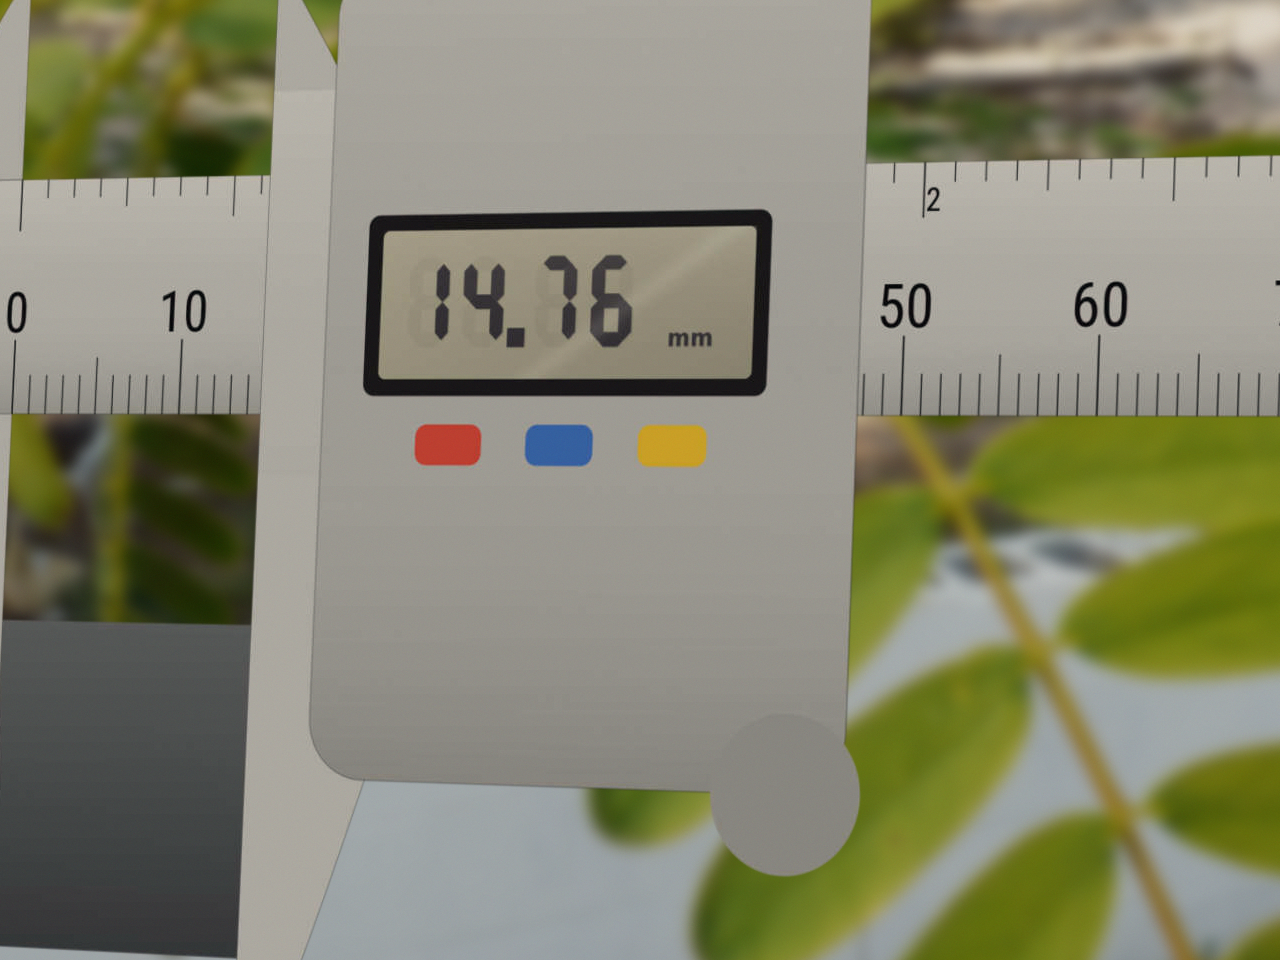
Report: 14.76mm
